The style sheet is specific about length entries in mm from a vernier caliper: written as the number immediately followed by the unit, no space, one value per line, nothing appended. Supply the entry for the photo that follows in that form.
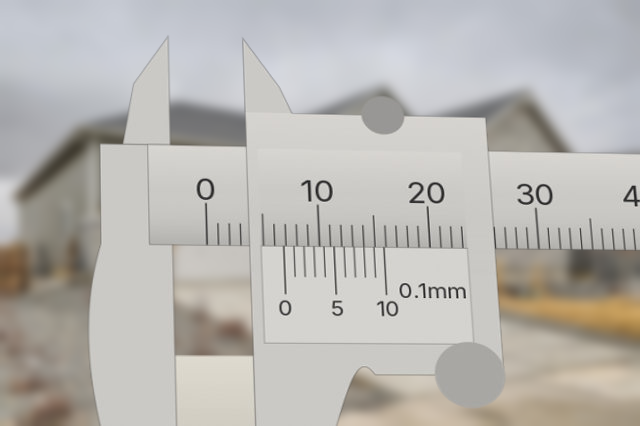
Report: 6.8mm
